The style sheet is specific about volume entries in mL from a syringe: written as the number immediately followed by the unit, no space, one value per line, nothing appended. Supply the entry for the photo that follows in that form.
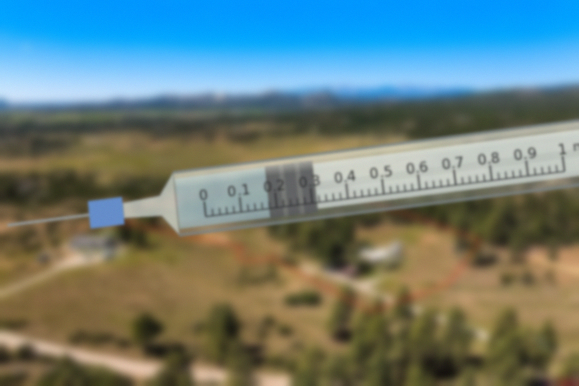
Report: 0.18mL
